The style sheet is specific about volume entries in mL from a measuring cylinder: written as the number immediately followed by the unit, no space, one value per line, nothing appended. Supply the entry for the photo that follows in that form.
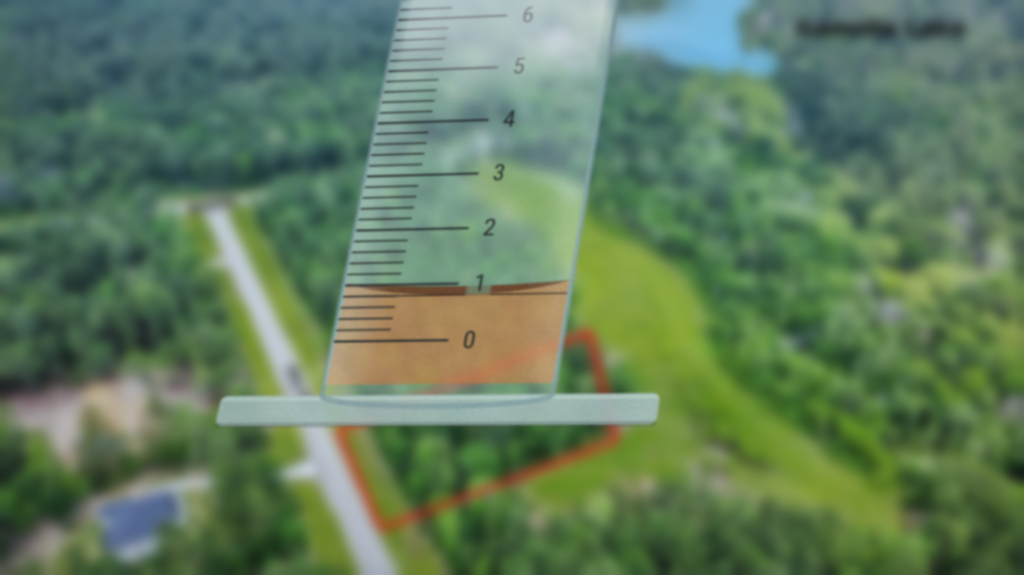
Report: 0.8mL
